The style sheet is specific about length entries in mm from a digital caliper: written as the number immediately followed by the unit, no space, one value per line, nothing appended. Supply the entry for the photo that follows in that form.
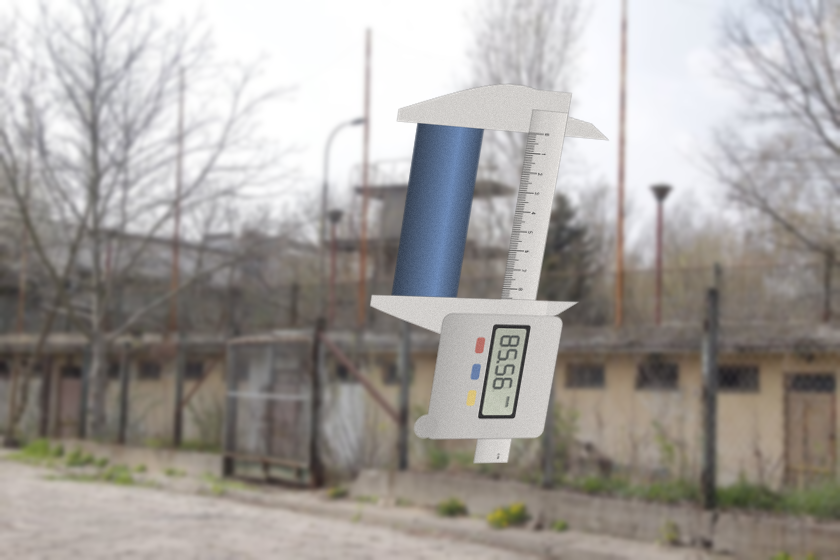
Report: 85.56mm
